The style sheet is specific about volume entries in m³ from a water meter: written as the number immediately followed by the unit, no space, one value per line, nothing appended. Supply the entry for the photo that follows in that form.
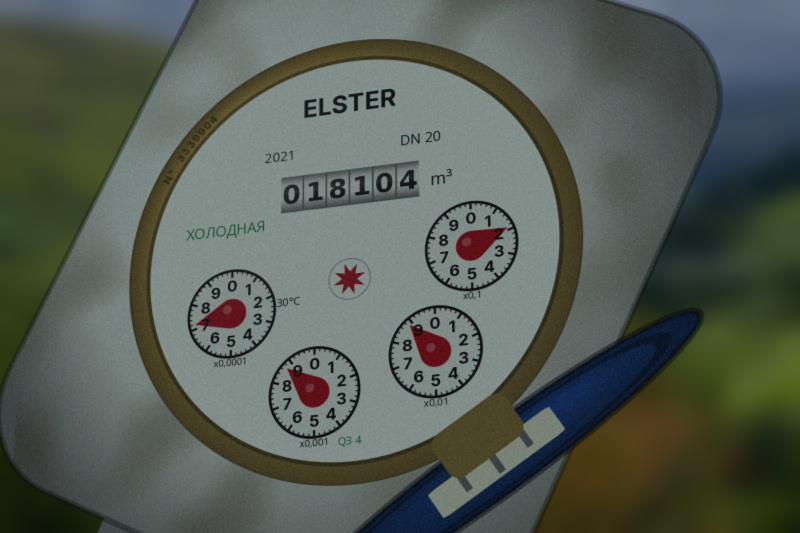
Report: 18104.1887m³
